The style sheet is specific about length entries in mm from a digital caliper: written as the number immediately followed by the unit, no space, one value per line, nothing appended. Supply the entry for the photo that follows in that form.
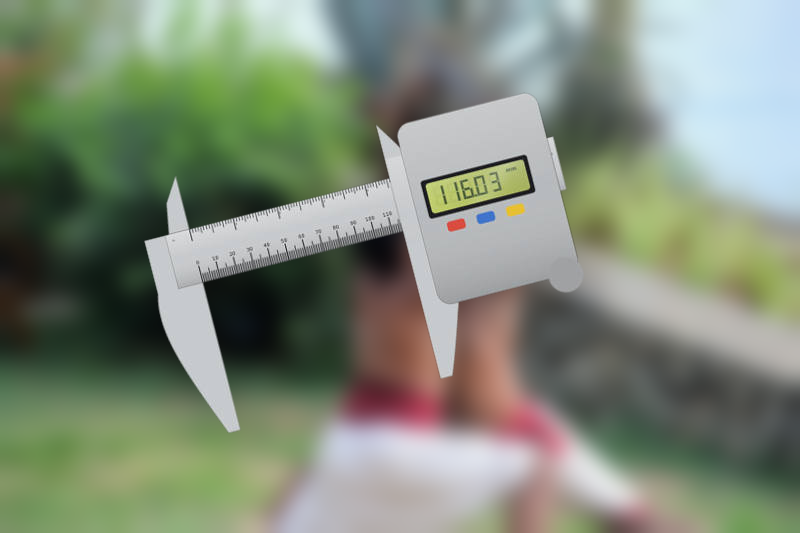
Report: 116.03mm
